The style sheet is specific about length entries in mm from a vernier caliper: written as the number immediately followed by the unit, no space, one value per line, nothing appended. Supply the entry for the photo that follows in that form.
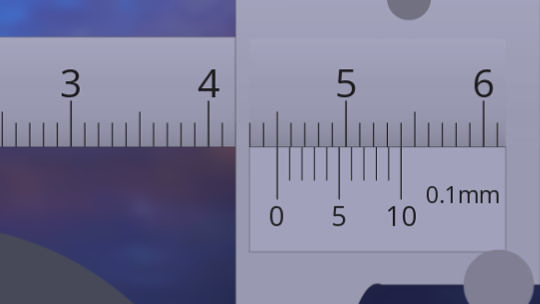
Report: 45.0mm
